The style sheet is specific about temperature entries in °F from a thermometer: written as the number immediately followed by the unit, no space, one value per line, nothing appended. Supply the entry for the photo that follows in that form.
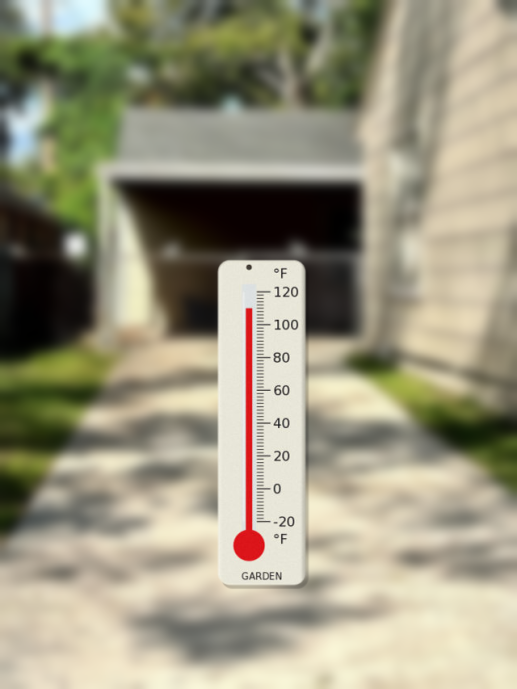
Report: 110°F
